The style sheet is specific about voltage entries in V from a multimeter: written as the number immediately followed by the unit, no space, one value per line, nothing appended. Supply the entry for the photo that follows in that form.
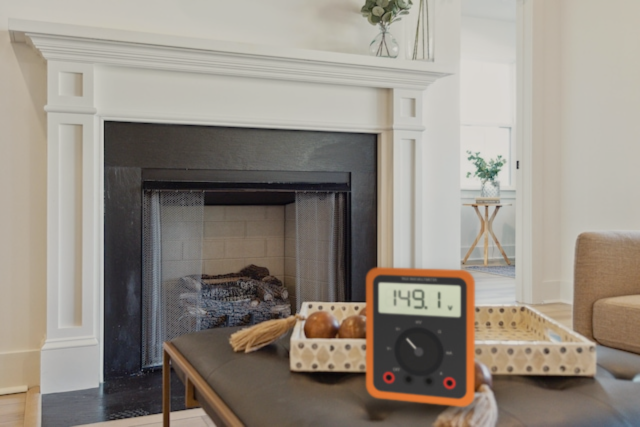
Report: 149.1V
